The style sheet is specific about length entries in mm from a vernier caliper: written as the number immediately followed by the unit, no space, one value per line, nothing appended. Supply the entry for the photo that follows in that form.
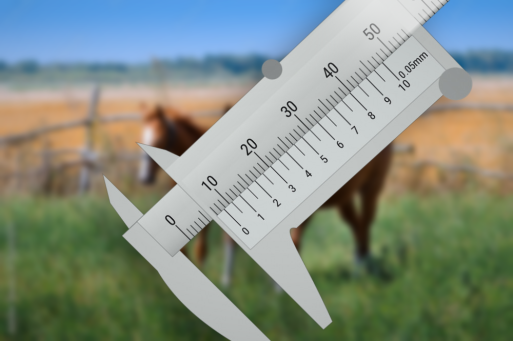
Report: 8.6mm
